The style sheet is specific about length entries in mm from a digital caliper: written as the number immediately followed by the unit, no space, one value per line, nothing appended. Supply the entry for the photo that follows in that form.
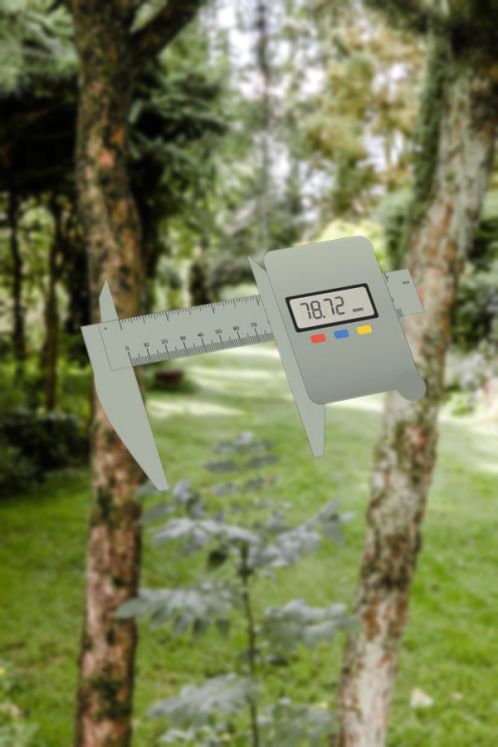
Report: 78.72mm
